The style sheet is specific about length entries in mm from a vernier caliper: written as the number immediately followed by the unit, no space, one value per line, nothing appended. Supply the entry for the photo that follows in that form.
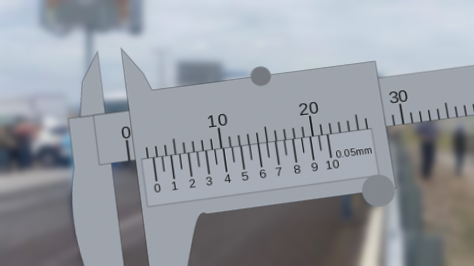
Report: 2.6mm
